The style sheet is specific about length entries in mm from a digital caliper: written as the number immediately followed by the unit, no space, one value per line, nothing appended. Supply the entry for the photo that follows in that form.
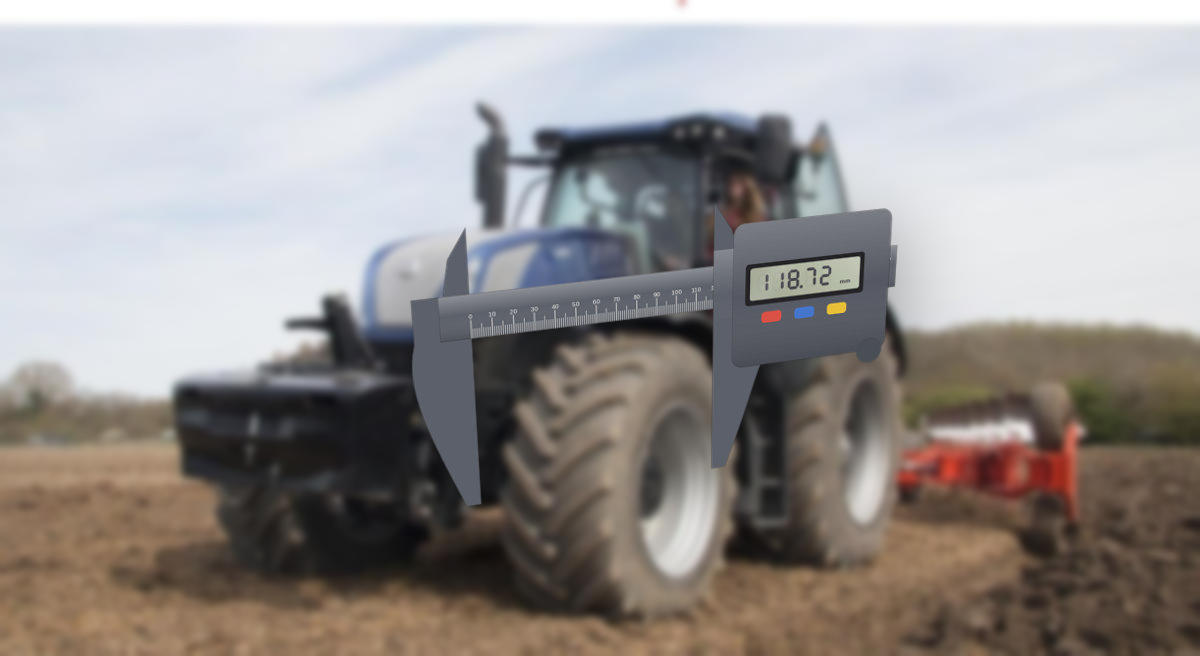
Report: 118.72mm
